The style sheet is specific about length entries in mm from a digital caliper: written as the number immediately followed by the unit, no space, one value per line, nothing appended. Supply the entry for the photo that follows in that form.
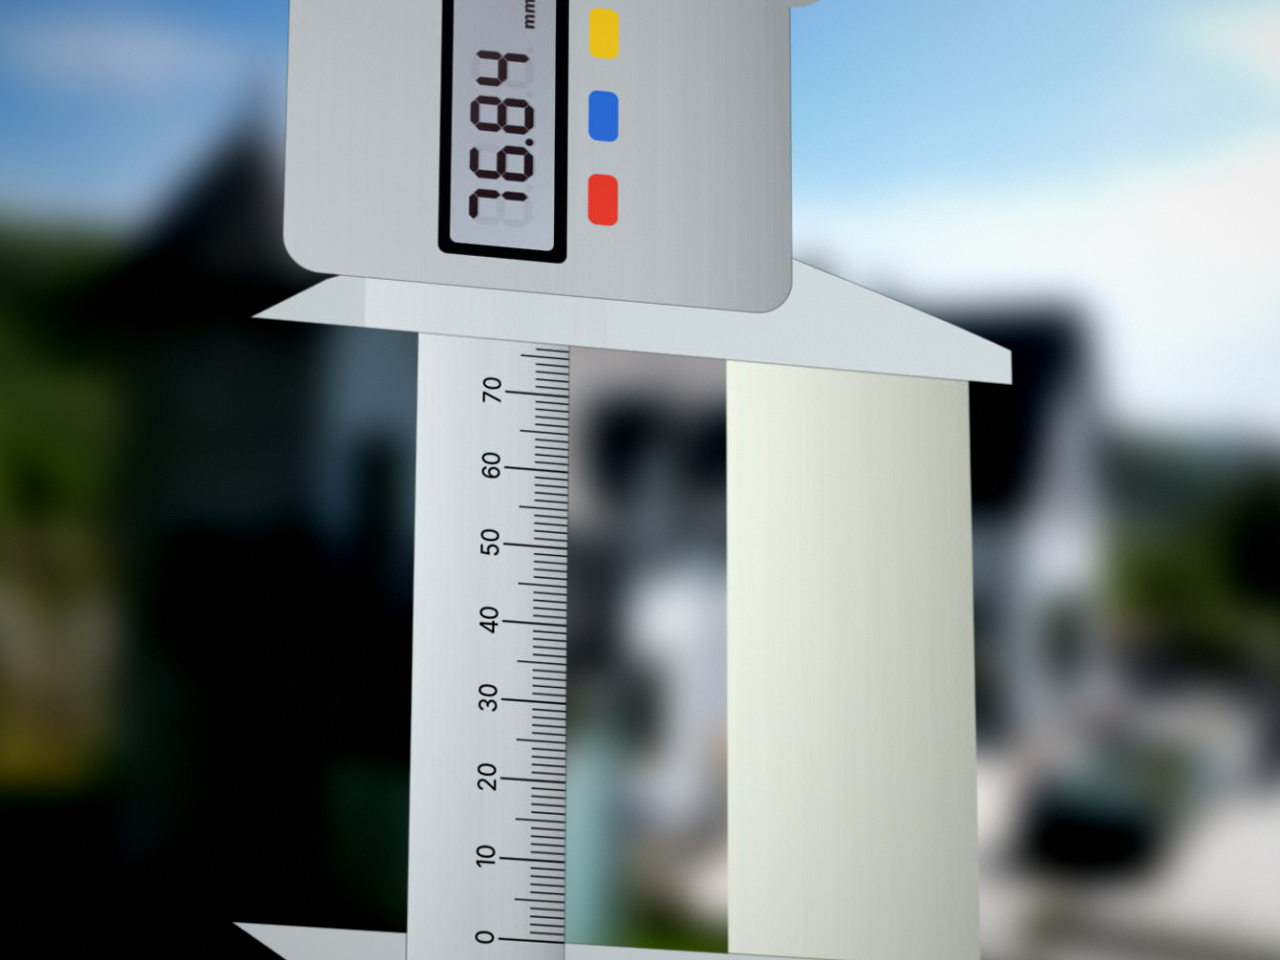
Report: 76.84mm
